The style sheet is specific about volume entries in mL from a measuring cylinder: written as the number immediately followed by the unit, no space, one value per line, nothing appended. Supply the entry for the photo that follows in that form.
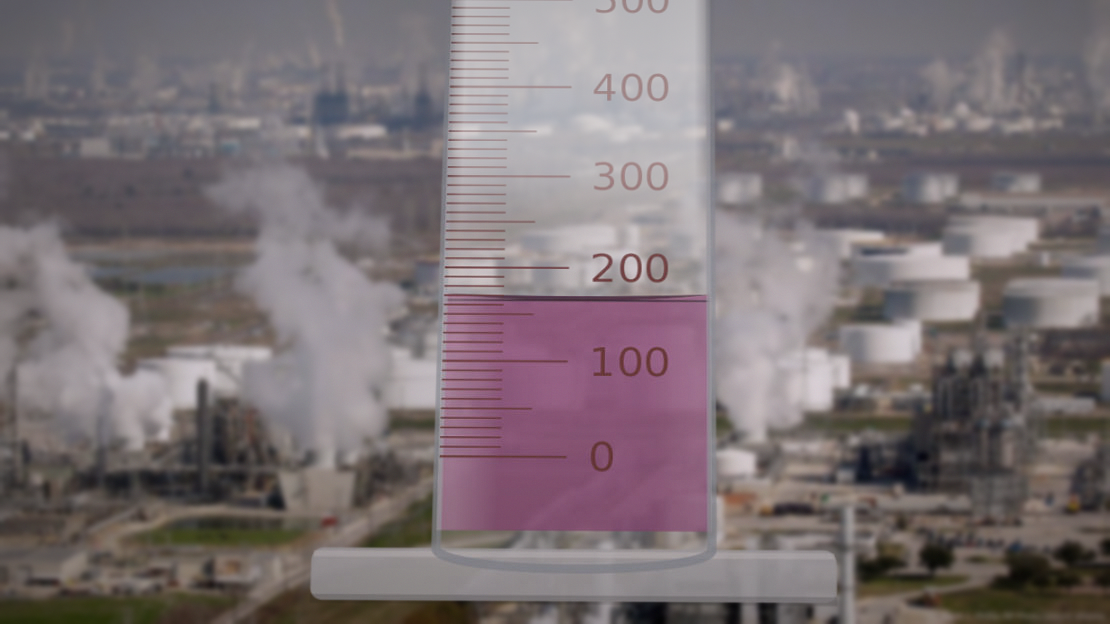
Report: 165mL
